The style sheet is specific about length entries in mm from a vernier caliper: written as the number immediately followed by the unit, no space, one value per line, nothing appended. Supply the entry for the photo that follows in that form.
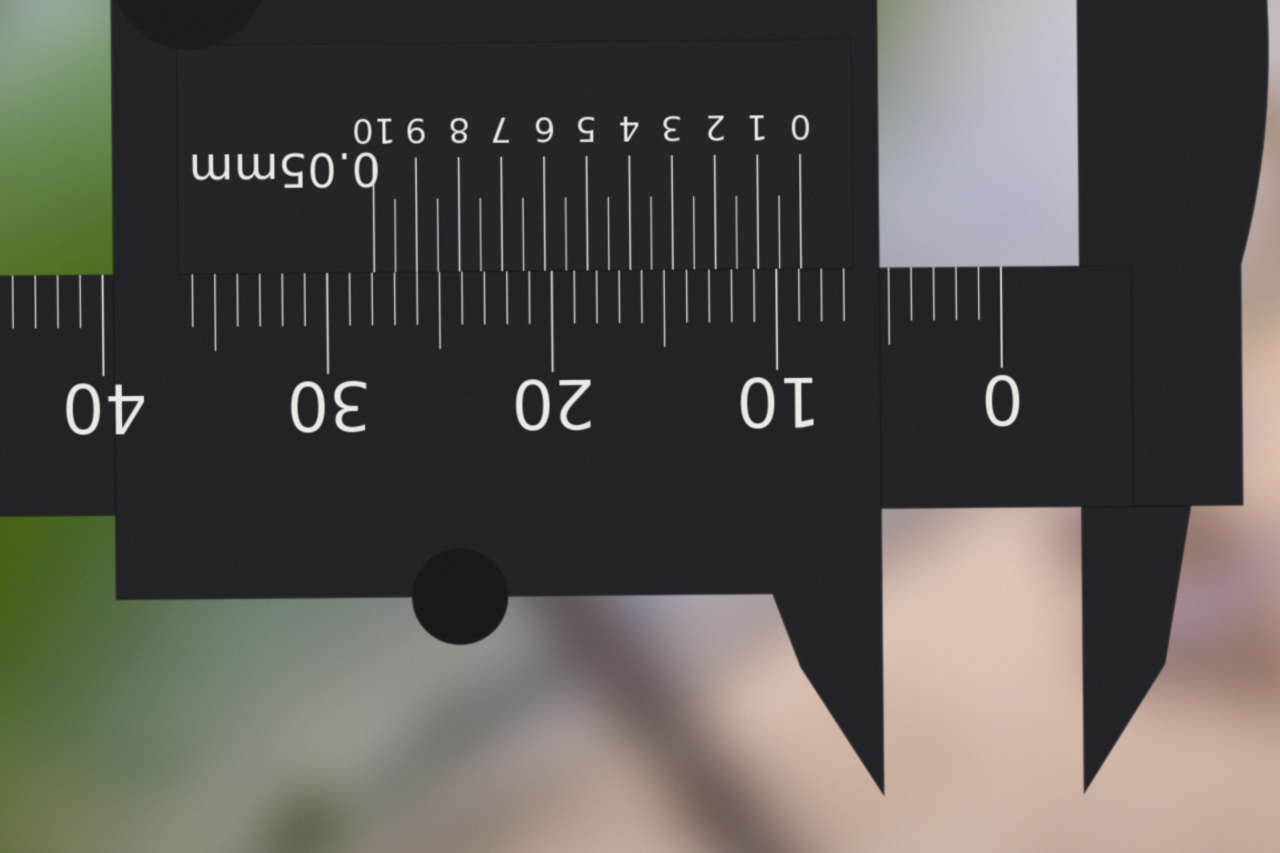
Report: 8.9mm
